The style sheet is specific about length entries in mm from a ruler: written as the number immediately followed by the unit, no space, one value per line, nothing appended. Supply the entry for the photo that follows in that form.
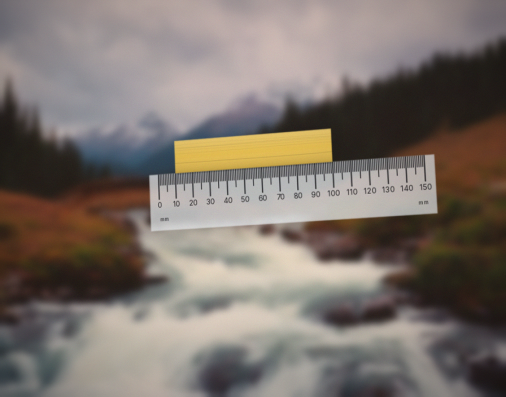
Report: 90mm
